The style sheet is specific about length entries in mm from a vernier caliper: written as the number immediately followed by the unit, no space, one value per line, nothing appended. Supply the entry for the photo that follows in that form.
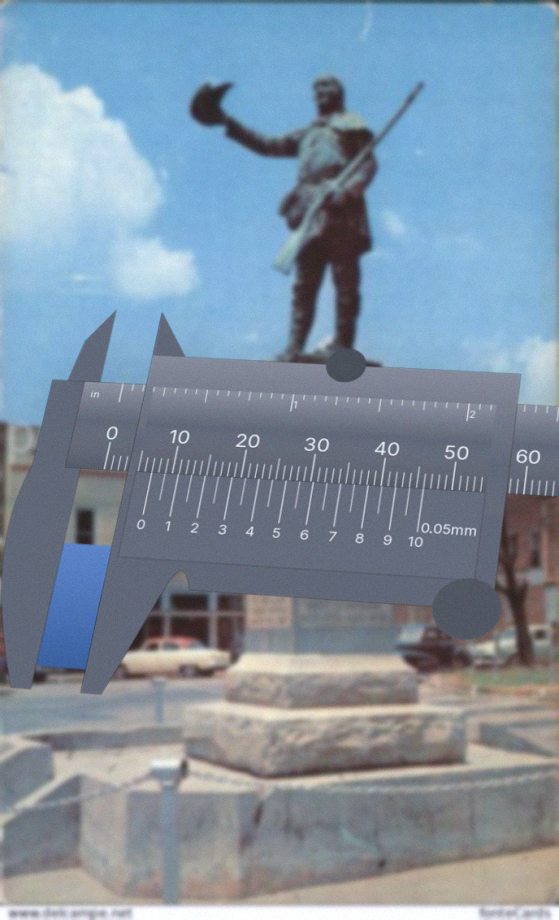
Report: 7.0mm
